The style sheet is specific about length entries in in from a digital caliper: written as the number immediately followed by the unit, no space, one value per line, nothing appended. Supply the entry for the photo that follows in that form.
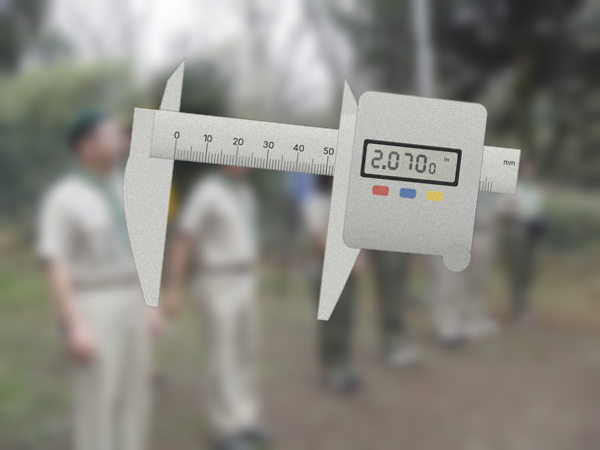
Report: 2.0700in
